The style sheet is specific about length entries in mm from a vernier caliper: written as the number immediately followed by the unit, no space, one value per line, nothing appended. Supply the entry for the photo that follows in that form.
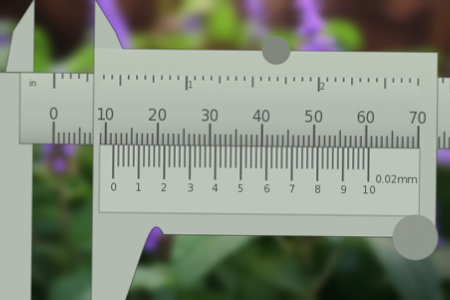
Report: 11.5mm
